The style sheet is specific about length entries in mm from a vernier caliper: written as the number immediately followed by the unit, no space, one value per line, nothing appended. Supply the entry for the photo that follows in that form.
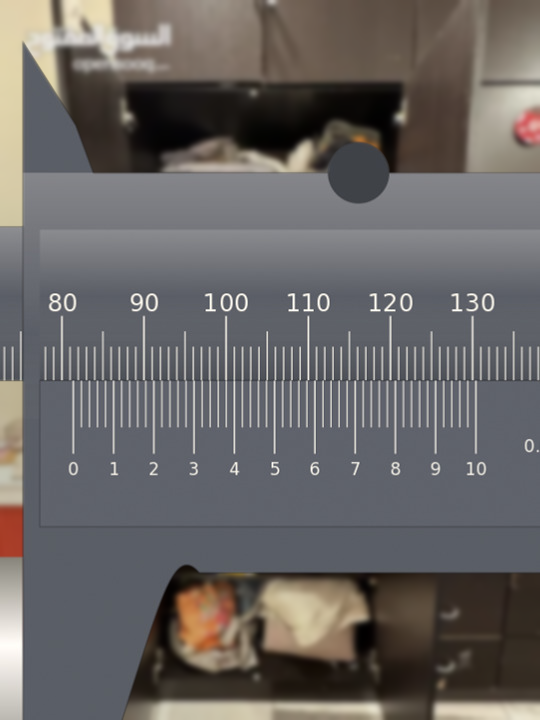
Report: 81.4mm
